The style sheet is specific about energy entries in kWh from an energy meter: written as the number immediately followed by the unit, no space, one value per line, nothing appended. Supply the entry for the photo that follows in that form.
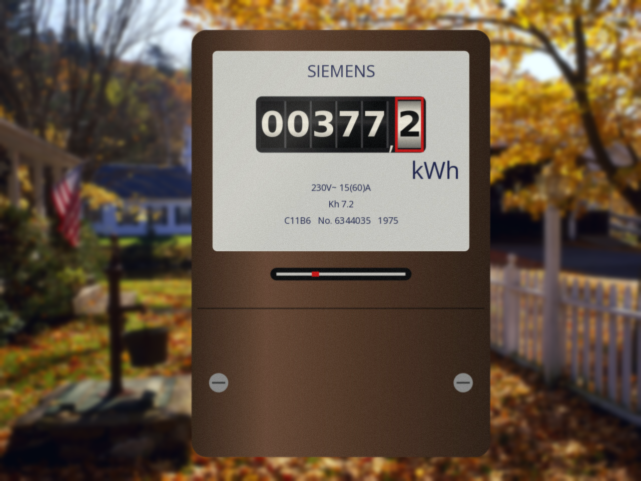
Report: 377.2kWh
